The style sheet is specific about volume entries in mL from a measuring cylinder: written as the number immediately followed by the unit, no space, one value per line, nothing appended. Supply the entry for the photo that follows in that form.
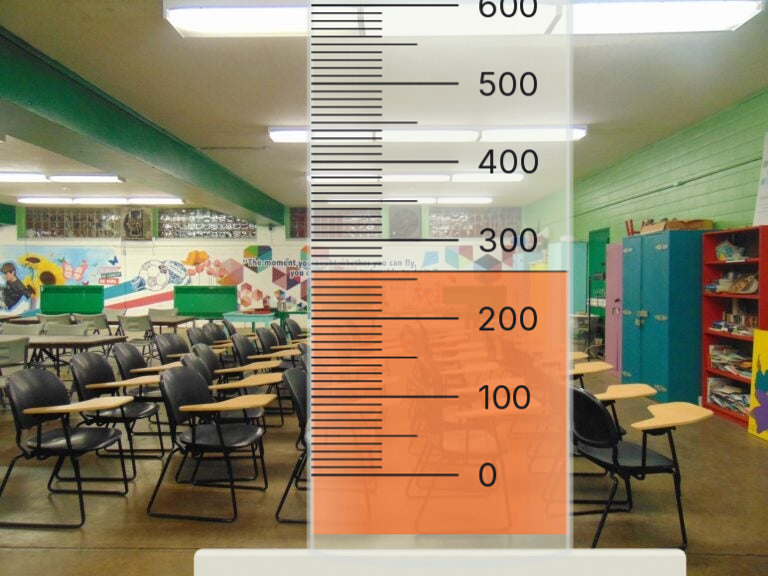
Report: 260mL
